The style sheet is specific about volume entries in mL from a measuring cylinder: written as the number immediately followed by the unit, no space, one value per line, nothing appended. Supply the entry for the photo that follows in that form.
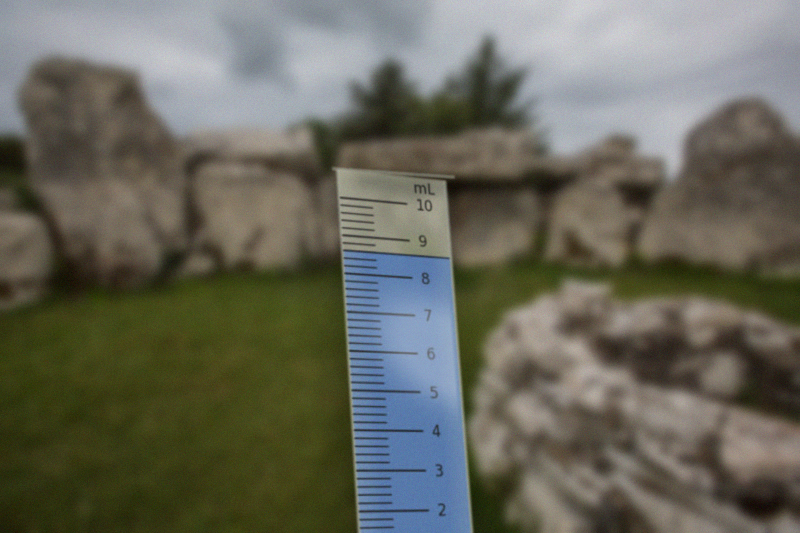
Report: 8.6mL
